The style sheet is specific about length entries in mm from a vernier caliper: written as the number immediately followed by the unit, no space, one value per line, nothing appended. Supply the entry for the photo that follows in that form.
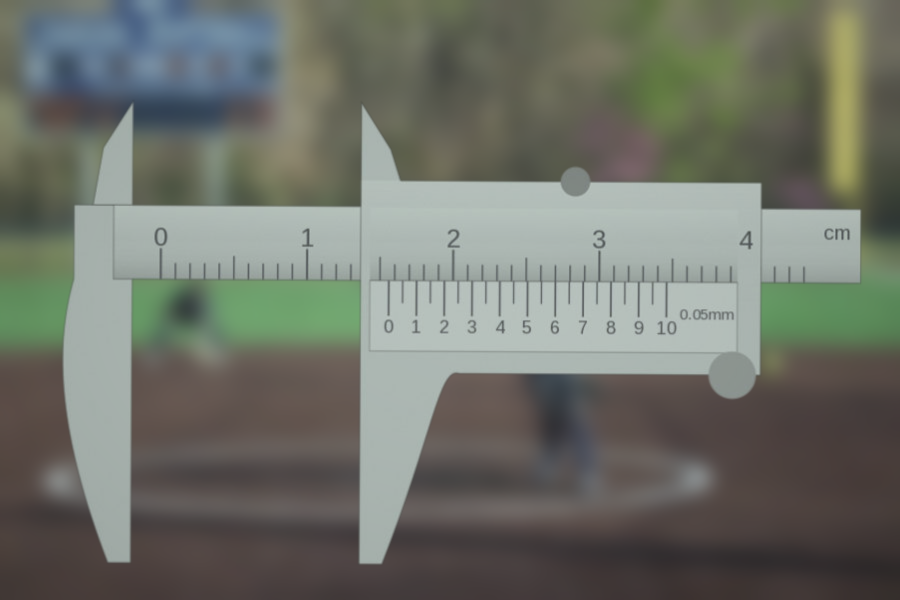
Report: 15.6mm
